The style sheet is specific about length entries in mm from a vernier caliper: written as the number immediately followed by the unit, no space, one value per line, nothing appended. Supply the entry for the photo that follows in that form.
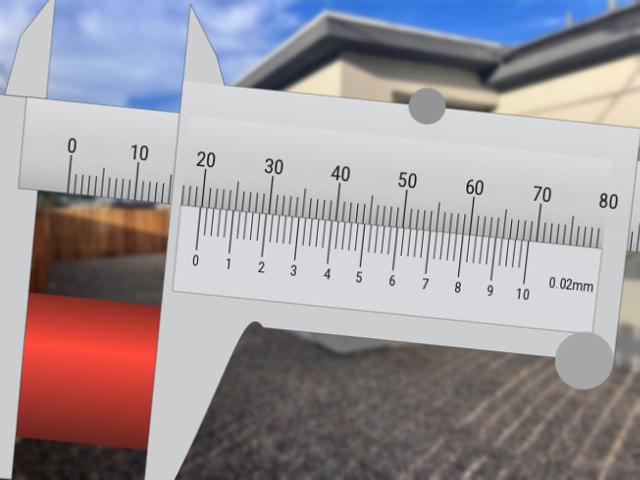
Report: 19.8mm
